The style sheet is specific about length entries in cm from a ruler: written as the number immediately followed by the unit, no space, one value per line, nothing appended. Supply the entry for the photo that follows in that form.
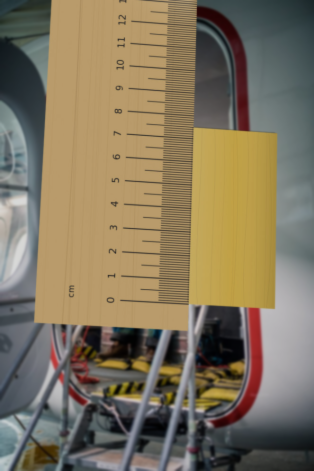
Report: 7.5cm
